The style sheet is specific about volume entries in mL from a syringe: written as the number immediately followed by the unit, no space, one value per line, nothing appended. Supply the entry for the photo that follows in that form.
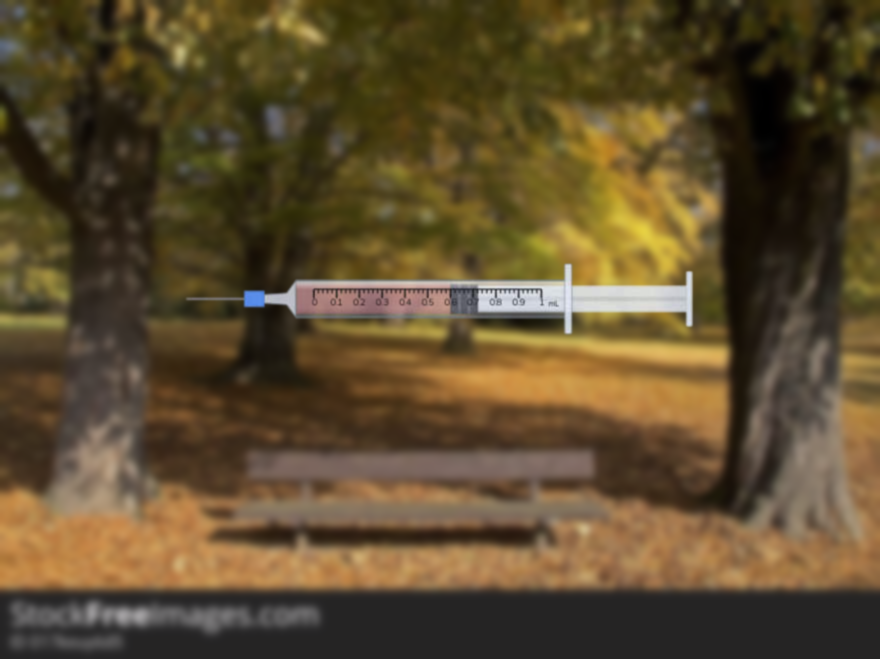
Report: 0.6mL
